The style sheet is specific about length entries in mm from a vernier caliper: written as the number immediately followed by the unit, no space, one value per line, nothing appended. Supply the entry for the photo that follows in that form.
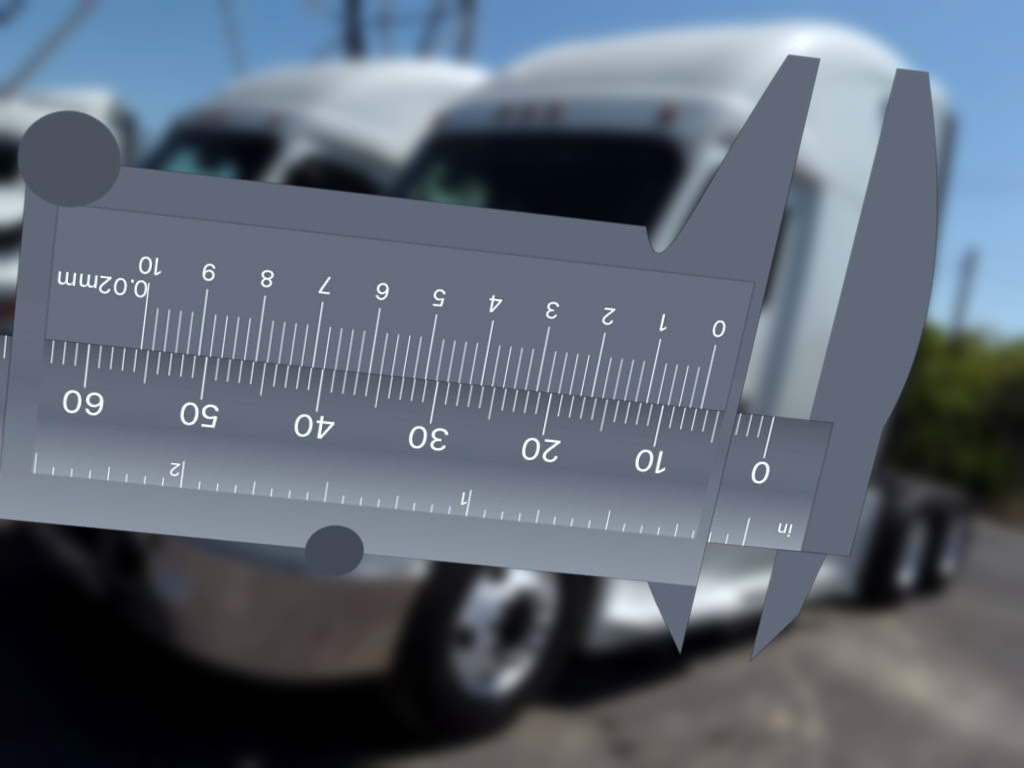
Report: 6.6mm
